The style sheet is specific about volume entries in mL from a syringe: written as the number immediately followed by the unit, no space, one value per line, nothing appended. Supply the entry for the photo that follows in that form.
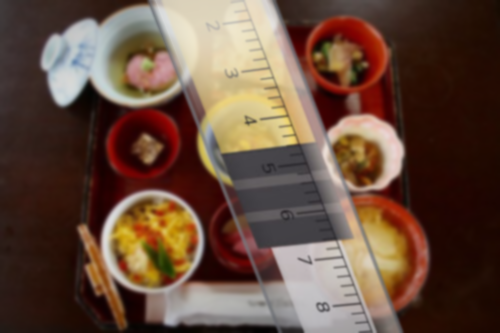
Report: 4.6mL
